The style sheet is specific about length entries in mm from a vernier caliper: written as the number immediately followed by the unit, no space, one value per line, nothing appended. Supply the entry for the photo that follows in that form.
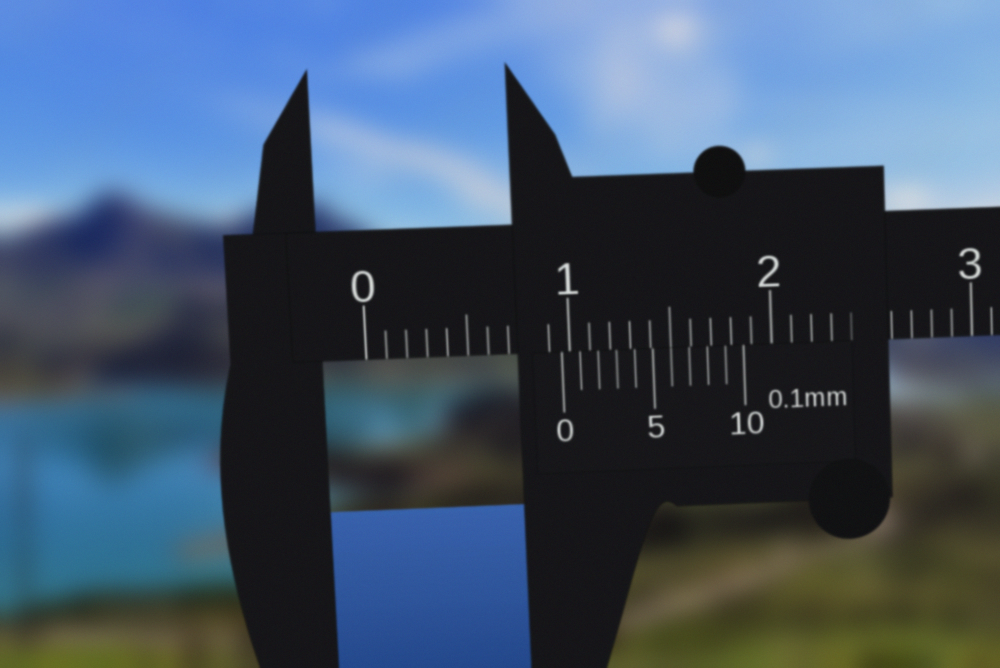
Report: 9.6mm
